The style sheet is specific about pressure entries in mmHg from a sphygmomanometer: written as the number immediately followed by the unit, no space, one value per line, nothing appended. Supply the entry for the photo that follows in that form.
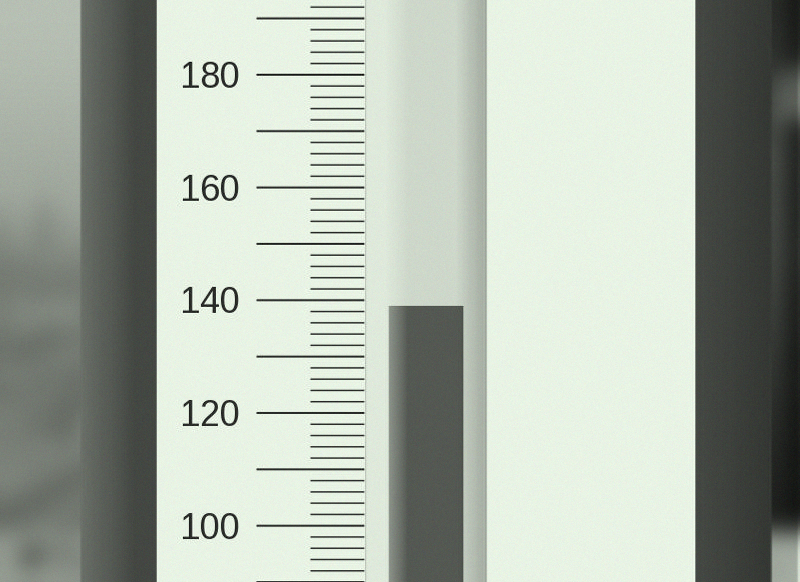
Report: 139mmHg
